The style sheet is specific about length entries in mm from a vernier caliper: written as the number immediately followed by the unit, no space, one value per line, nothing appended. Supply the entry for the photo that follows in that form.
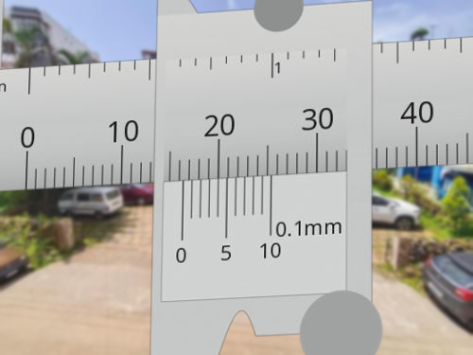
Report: 16.4mm
